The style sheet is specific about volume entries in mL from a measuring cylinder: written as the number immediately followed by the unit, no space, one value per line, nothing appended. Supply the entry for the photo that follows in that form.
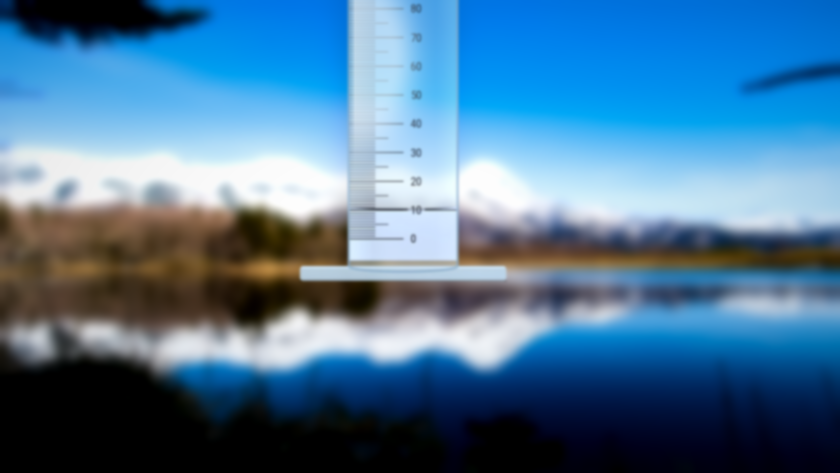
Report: 10mL
